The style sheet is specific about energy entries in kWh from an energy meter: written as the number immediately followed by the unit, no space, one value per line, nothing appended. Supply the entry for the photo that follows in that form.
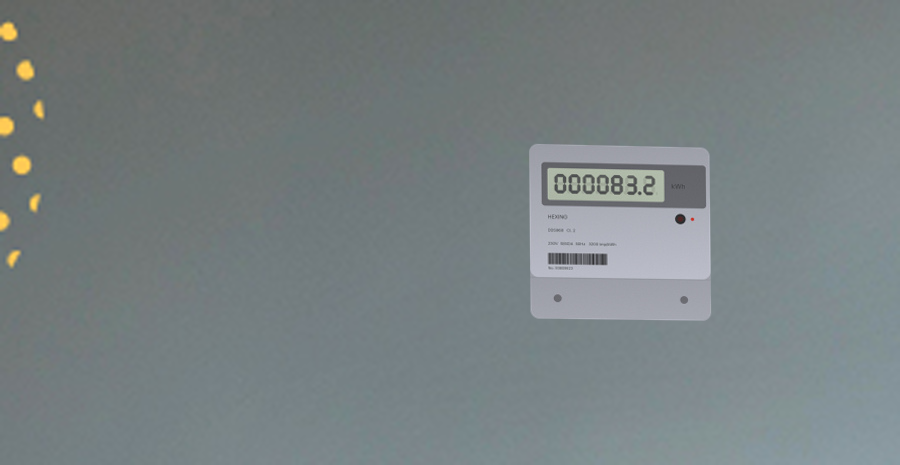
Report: 83.2kWh
